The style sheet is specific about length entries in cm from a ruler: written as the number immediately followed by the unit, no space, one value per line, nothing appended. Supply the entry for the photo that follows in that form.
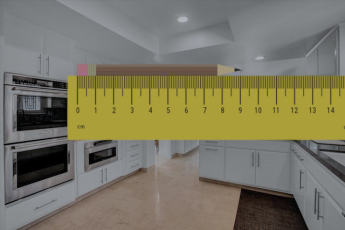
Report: 9cm
